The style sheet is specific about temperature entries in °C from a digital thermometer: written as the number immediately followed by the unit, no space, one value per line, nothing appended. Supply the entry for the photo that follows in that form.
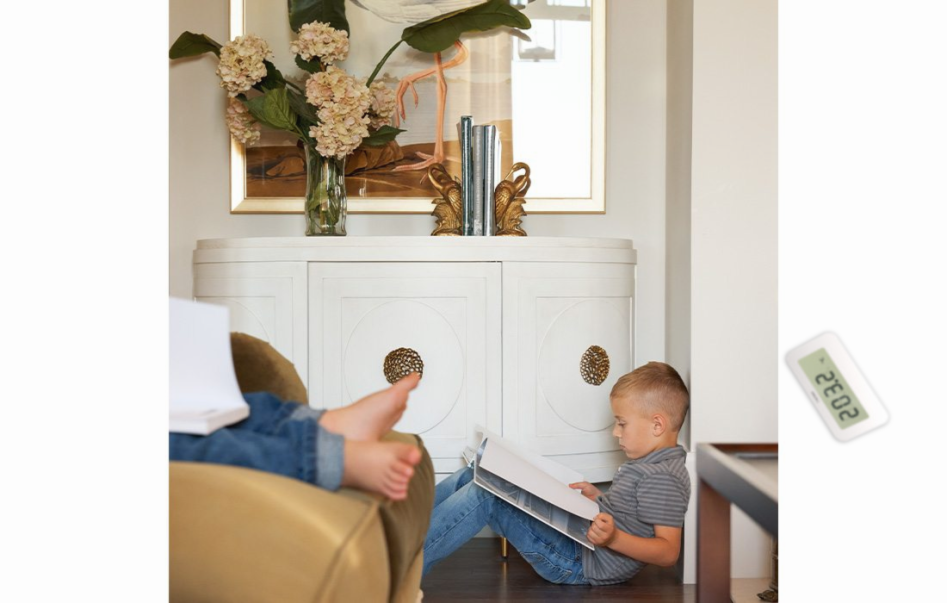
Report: 203.2°C
